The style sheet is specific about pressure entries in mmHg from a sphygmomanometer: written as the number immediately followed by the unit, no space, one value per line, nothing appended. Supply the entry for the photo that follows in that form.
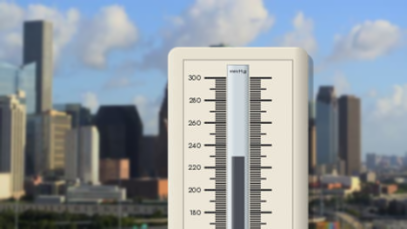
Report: 230mmHg
